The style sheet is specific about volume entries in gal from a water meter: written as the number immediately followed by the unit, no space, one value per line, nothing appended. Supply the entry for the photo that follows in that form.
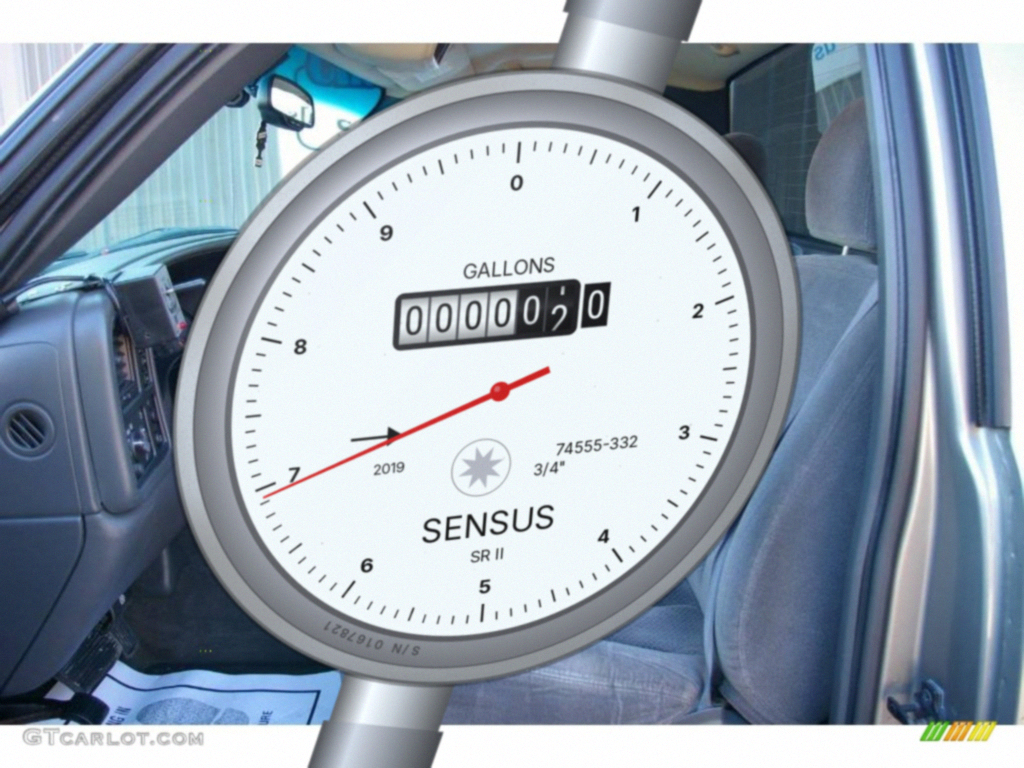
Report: 16.9gal
